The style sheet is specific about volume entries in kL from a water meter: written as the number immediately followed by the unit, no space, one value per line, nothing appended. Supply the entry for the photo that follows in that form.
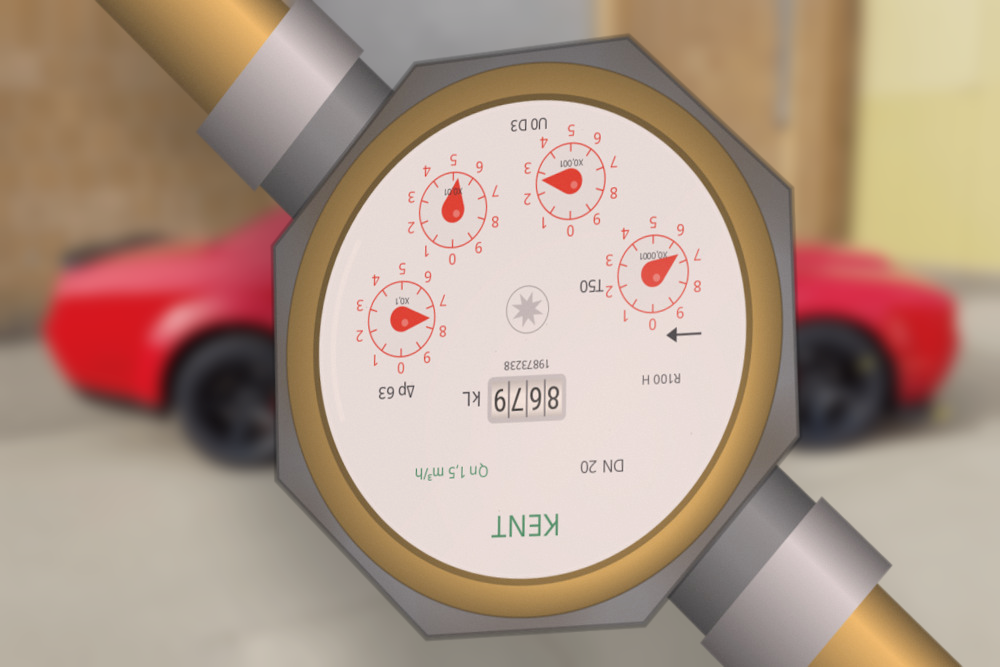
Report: 8679.7526kL
